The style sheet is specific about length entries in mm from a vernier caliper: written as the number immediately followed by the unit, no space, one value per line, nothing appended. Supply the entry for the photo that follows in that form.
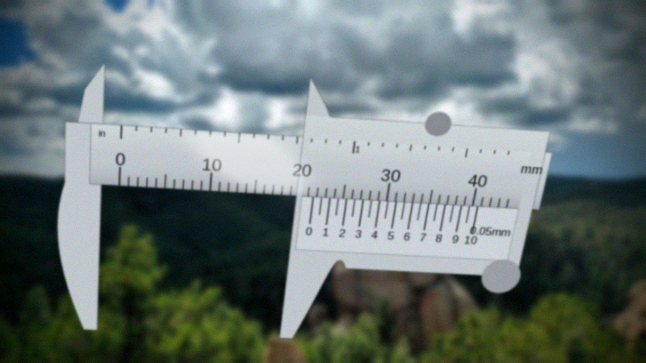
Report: 21.6mm
